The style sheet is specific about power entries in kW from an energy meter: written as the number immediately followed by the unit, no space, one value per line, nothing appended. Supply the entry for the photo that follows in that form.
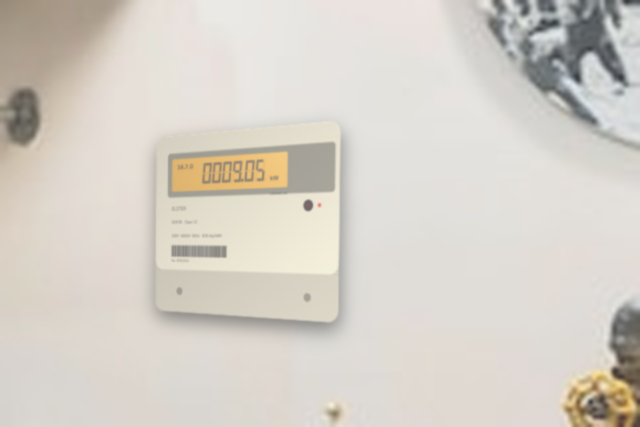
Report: 9.05kW
